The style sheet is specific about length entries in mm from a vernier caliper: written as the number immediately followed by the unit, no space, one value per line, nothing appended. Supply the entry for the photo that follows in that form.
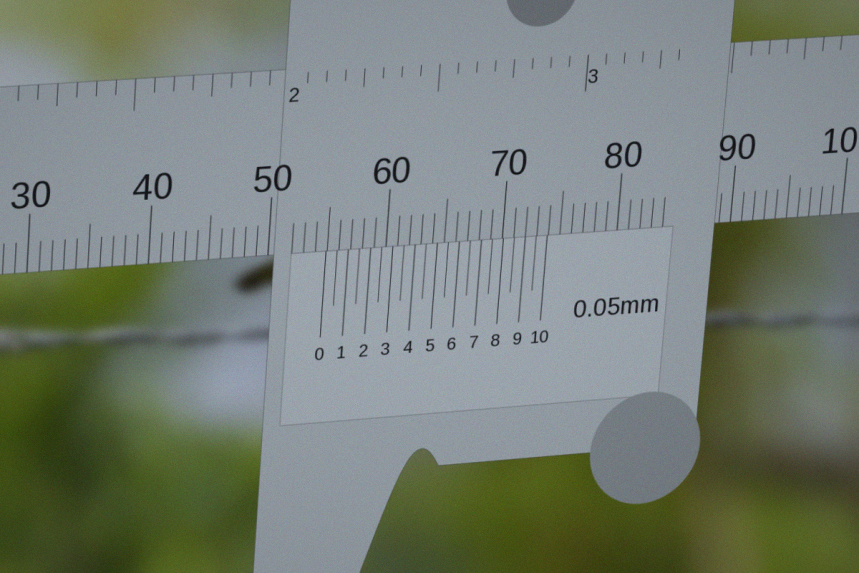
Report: 54.9mm
